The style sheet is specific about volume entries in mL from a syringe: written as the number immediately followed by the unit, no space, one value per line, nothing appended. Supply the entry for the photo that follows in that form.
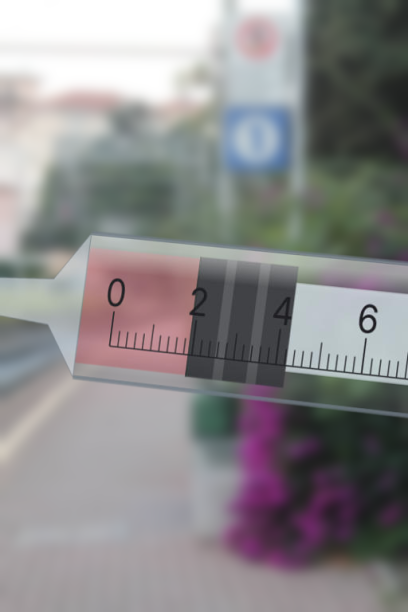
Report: 1.9mL
